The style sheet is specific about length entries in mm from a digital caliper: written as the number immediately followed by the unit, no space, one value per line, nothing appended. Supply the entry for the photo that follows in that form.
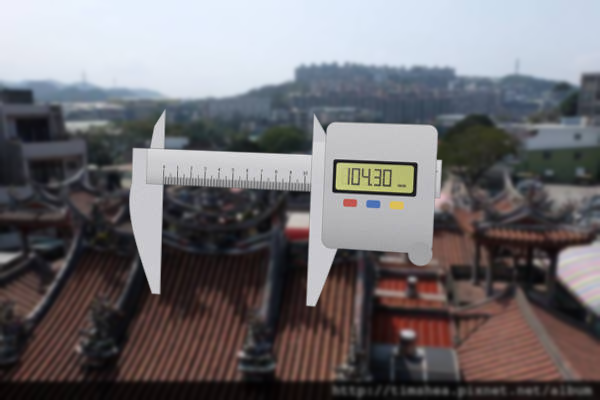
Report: 104.30mm
